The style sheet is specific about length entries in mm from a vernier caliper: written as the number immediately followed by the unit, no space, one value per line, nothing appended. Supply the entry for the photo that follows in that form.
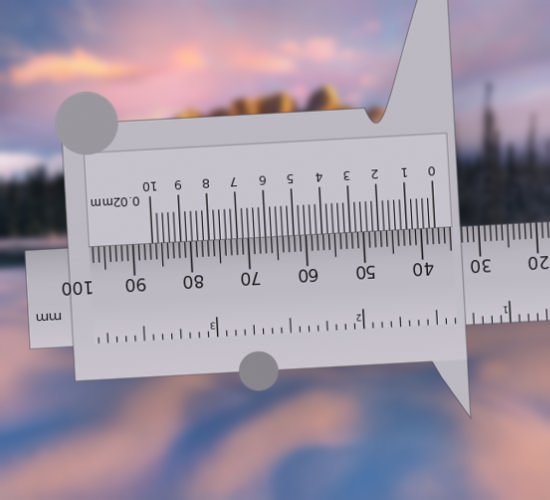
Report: 37.6mm
